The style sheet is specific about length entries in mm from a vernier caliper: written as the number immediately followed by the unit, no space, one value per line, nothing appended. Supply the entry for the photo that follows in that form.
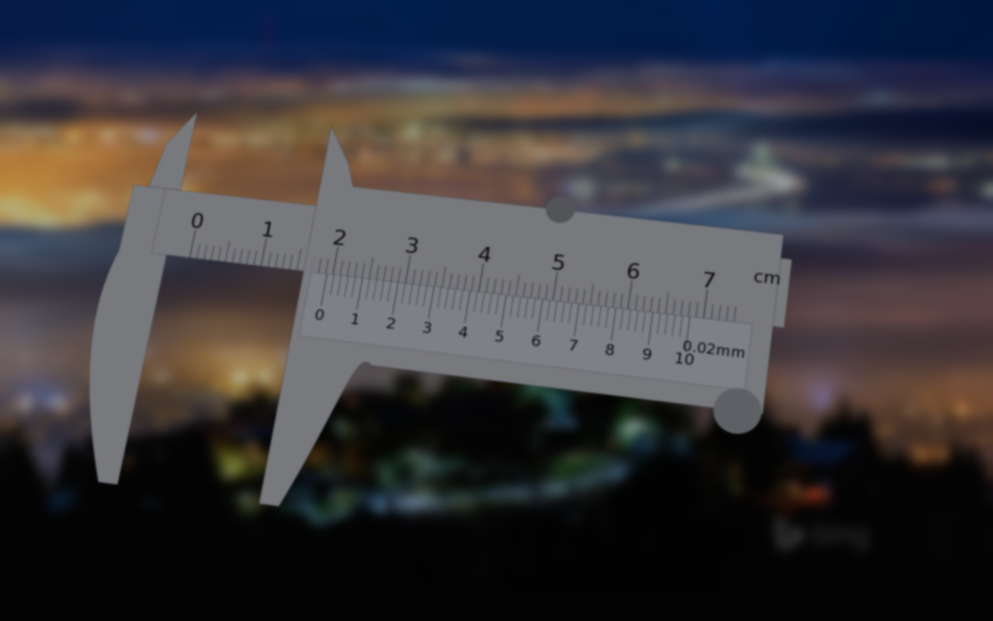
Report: 19.2mm
